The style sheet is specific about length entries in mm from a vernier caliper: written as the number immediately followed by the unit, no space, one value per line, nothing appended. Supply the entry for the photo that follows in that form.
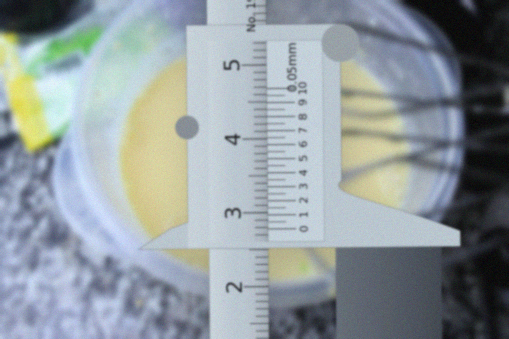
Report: 27.8mm
